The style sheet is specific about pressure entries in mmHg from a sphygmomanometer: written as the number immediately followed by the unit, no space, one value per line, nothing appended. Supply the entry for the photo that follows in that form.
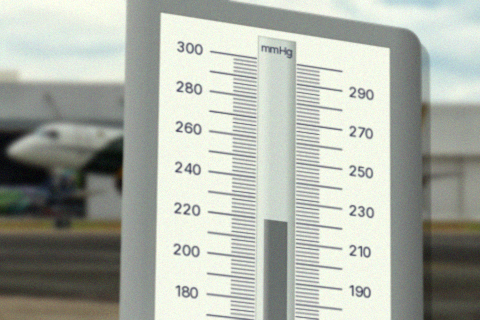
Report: 220mmHg
